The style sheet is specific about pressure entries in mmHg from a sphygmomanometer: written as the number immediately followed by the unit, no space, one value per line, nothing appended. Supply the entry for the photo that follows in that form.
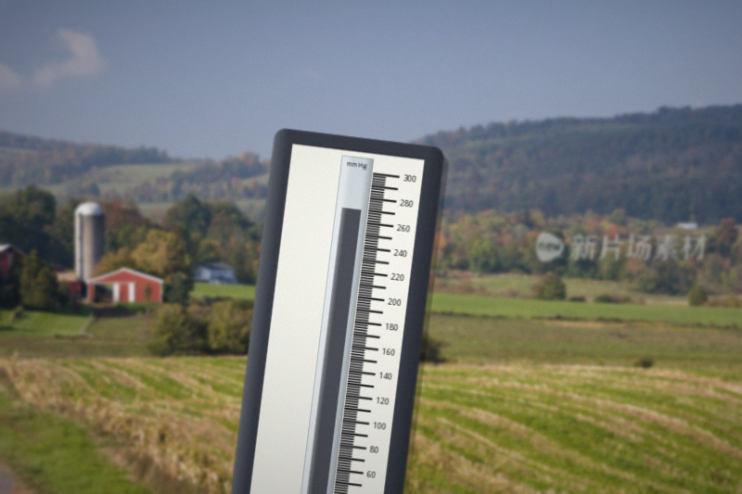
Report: 270mmHg
